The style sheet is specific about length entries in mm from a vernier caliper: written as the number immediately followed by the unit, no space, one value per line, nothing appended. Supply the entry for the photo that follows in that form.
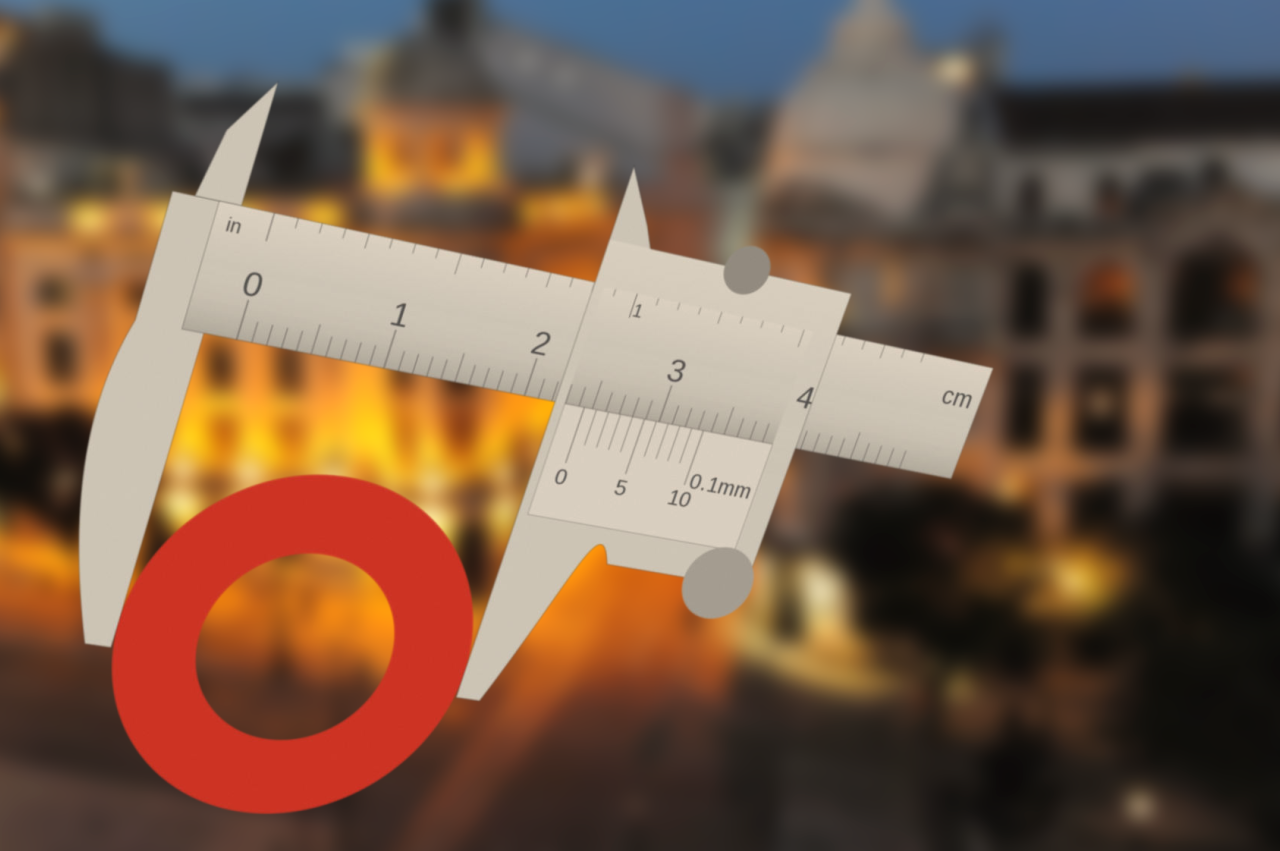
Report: 24.4mm
